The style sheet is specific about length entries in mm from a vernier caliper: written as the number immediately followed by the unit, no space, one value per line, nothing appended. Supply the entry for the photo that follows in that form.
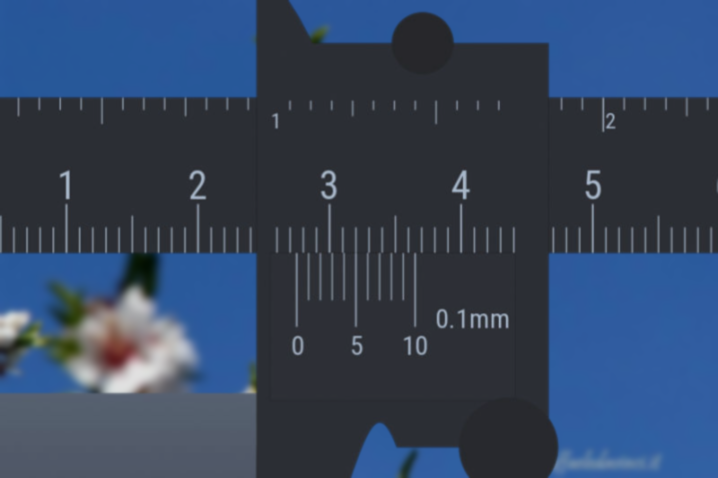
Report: 27.5mm
